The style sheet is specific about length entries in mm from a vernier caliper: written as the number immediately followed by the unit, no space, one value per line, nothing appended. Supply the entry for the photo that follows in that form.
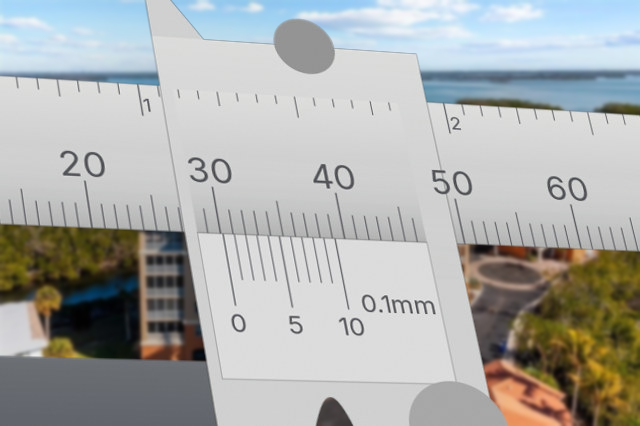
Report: 30.2mm
